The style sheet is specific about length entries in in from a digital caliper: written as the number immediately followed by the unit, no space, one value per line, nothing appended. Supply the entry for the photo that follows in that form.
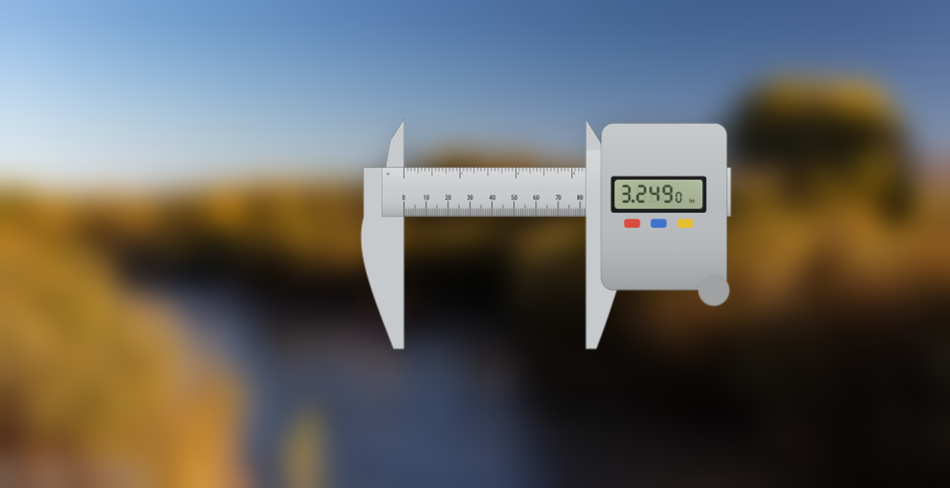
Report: 3.2490in
